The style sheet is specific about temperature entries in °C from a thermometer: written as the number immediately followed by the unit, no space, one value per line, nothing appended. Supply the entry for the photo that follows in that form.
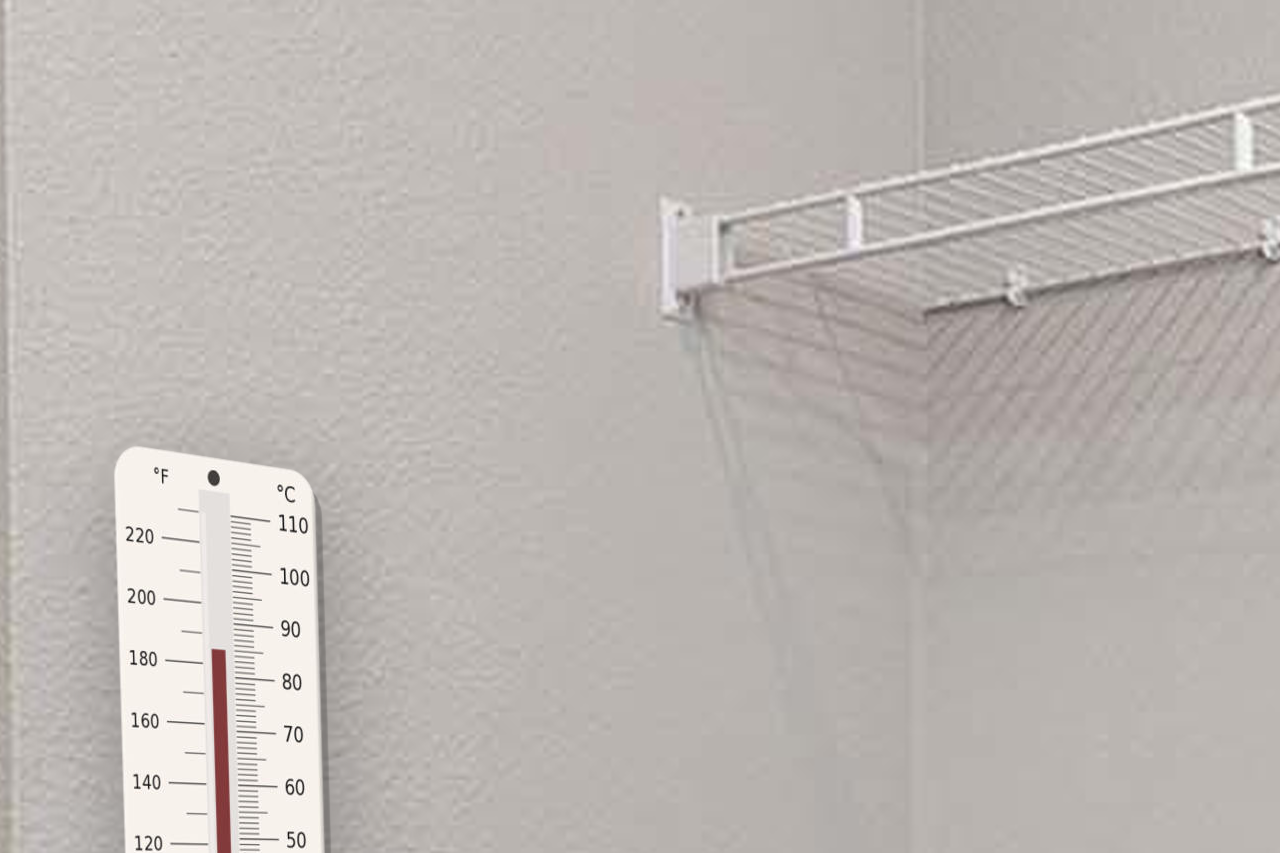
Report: 85°C
